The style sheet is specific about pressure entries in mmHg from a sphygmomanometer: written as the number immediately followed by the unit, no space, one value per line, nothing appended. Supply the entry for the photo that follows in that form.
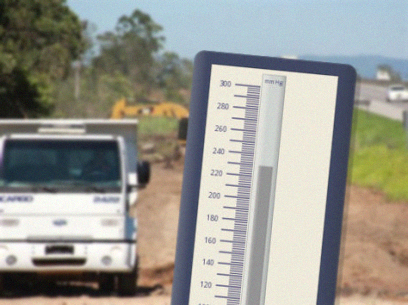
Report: 230mmHg
